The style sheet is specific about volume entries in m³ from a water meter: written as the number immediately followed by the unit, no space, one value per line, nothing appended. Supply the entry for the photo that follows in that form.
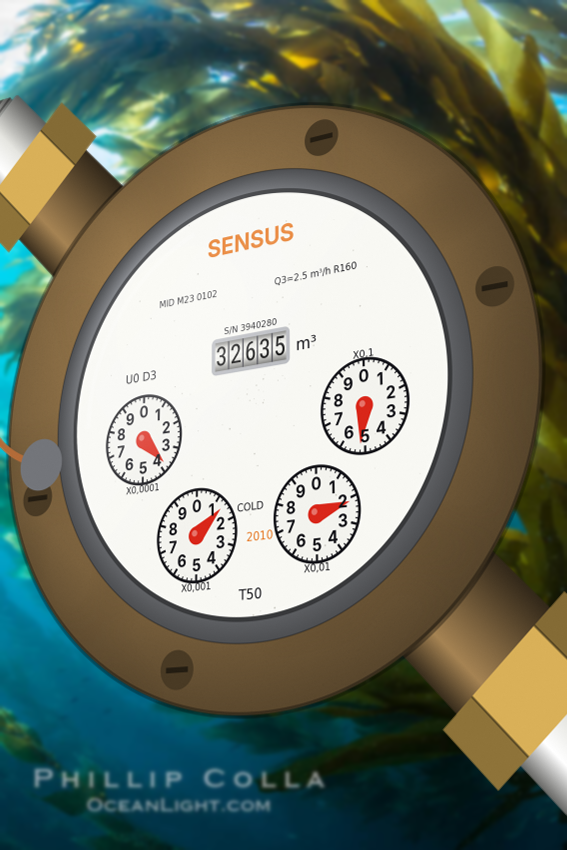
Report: 32635.5213m³
